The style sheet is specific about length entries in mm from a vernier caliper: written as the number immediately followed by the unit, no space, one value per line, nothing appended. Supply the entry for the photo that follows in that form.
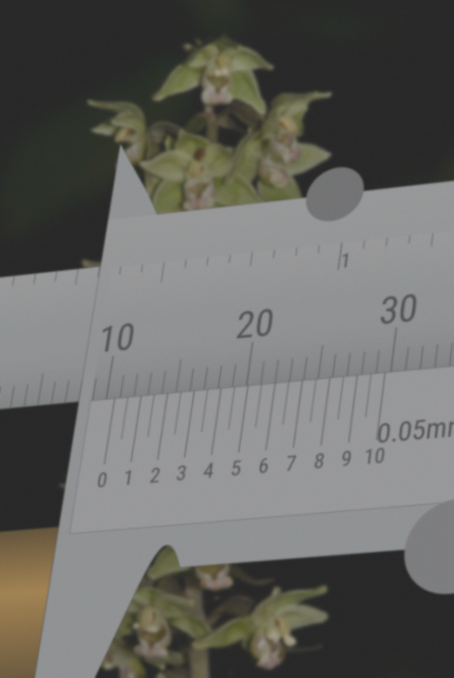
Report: 10.6mm
